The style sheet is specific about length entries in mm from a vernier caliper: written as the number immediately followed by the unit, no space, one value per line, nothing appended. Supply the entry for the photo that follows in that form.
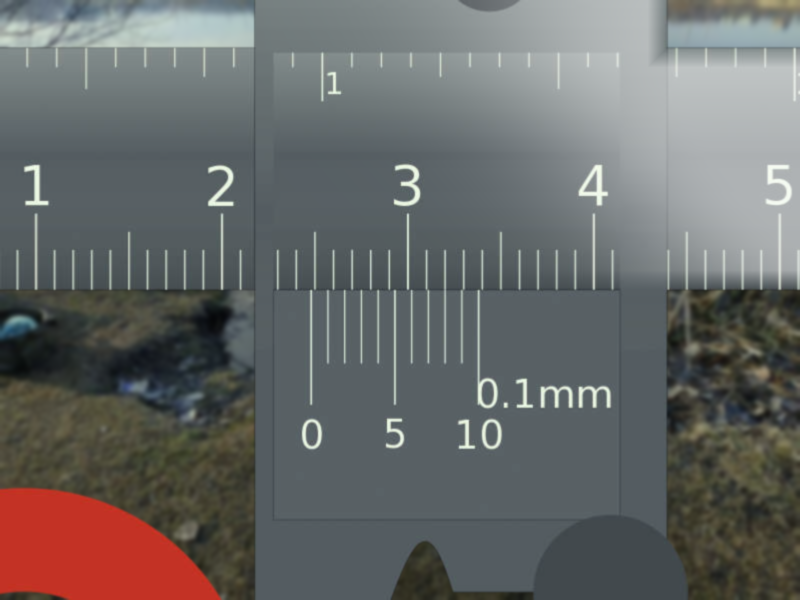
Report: 24.8mm
